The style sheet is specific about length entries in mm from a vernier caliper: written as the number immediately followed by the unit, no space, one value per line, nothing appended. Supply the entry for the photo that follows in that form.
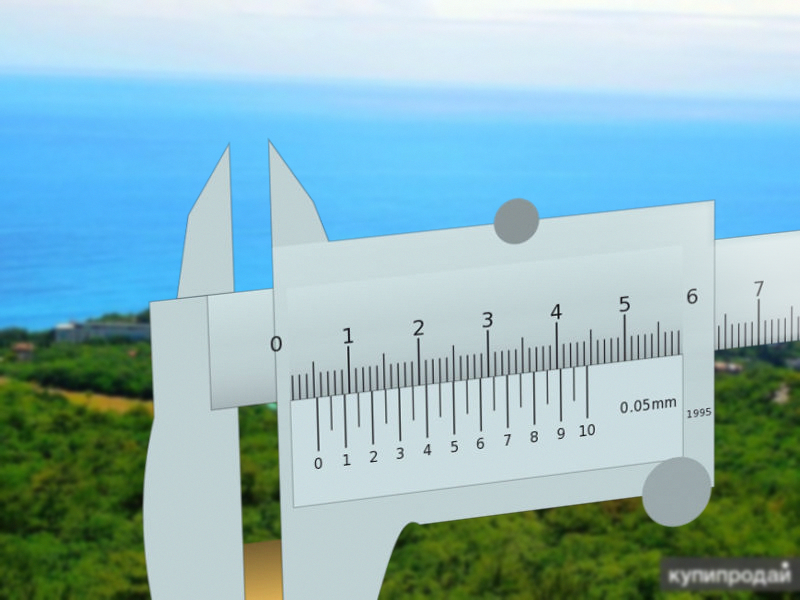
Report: 5.4mm
